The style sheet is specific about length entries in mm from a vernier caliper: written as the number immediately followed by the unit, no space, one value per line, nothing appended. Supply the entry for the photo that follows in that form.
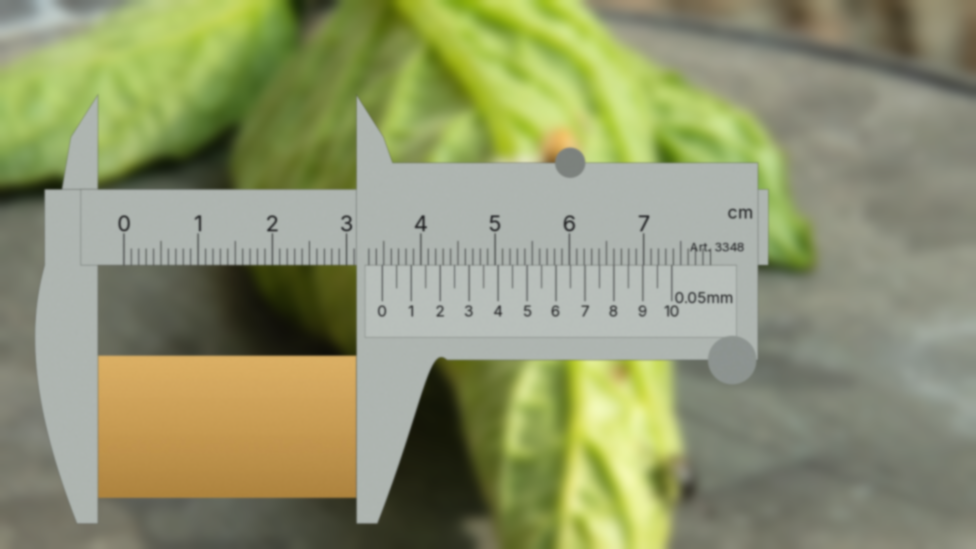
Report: 34.8mm
